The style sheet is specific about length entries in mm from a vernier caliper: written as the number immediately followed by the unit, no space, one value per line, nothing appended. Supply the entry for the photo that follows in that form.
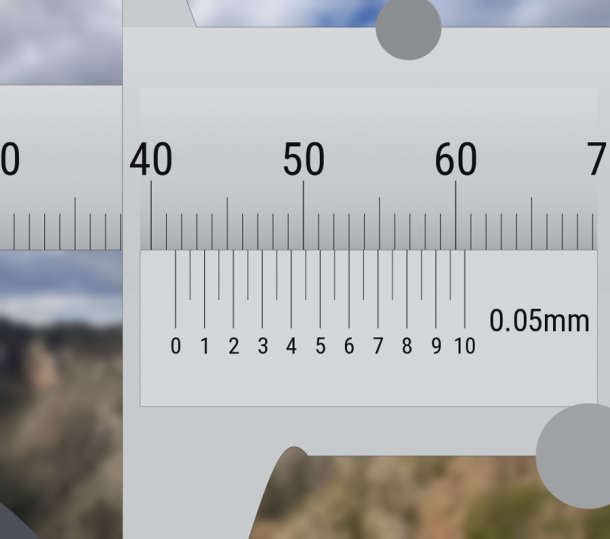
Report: 41.6mm
